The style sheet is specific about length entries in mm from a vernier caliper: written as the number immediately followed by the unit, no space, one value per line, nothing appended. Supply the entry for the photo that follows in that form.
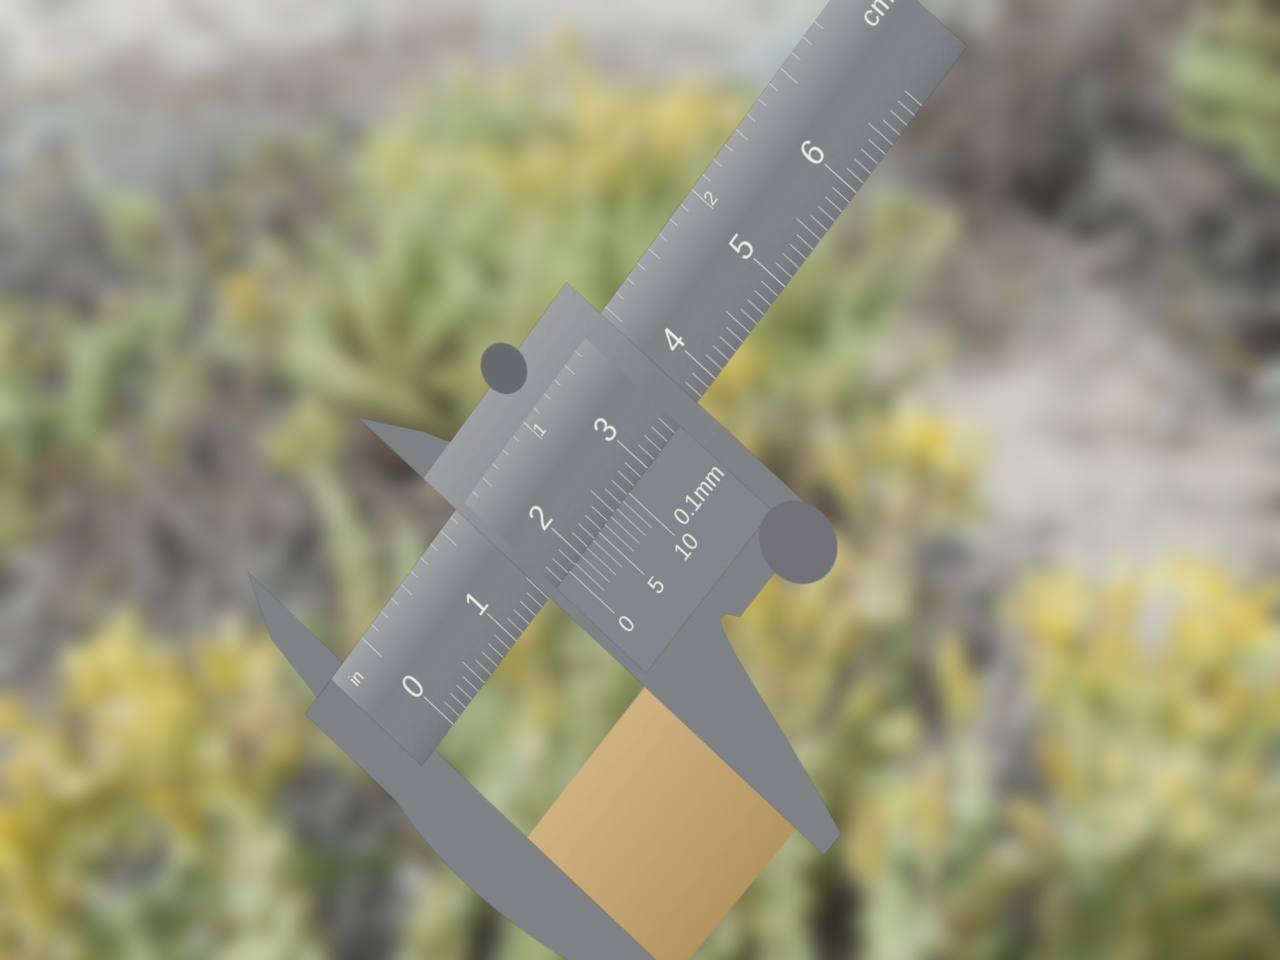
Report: 18.2mm
